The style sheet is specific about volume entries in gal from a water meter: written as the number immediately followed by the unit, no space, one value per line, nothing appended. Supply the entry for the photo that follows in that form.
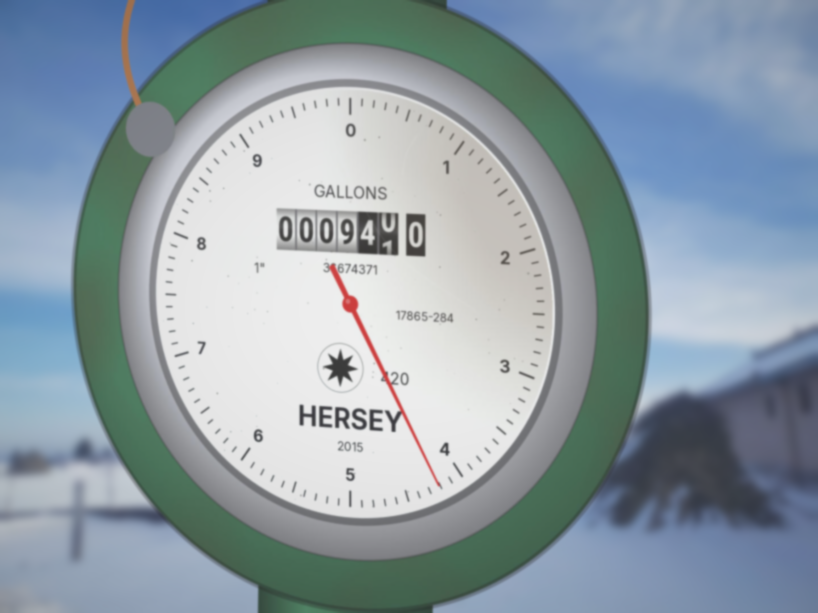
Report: 9404.2gal
